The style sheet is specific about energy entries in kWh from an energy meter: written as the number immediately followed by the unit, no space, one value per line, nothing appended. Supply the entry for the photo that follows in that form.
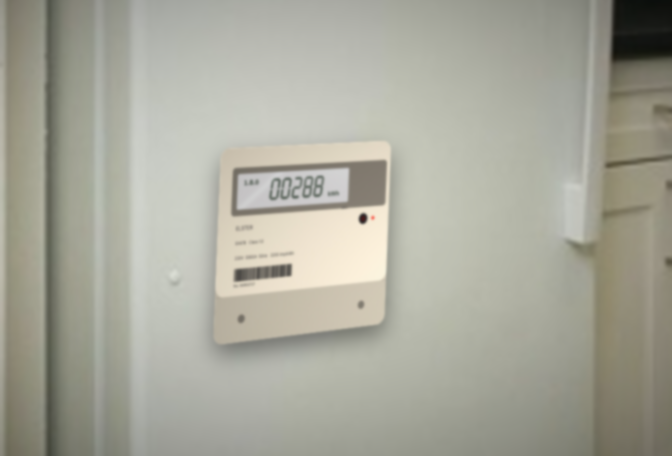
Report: 288kWh
